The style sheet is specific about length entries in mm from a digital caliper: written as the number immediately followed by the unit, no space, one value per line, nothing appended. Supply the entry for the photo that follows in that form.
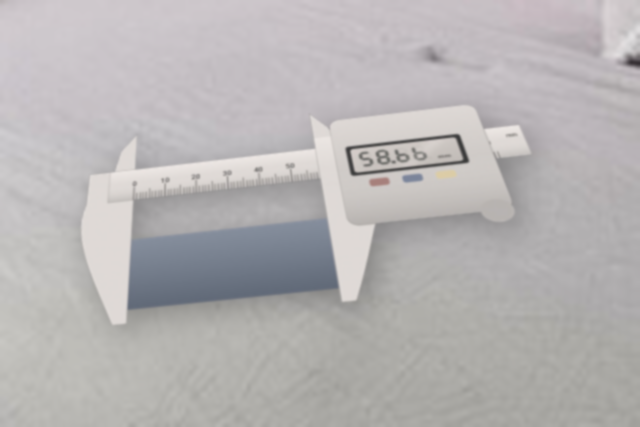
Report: 58.66mm
